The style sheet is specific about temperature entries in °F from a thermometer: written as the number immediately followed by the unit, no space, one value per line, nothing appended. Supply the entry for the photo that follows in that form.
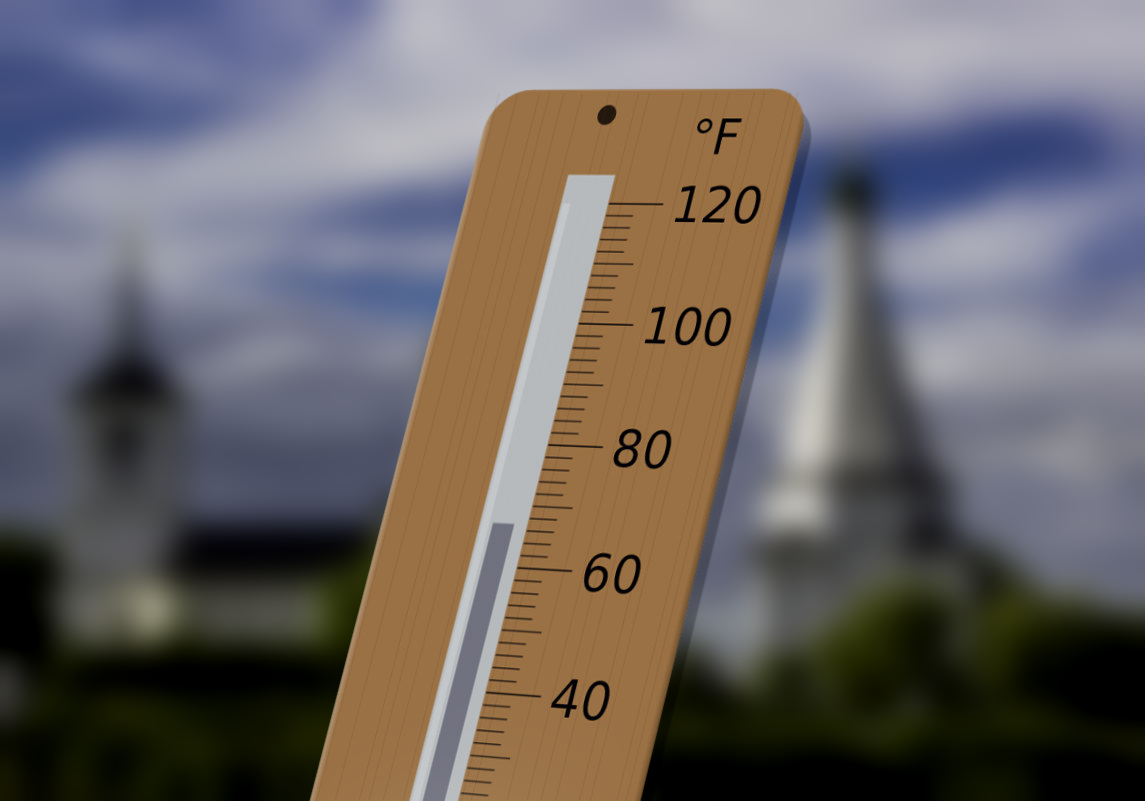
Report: 67°F
